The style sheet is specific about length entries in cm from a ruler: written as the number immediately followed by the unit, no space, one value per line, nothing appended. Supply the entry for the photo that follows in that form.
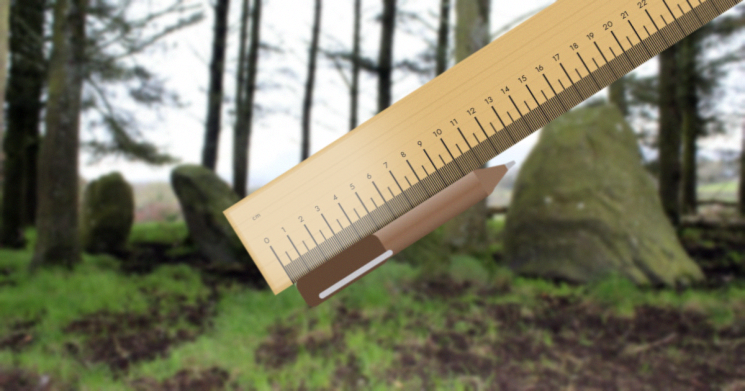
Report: 12.5cm
